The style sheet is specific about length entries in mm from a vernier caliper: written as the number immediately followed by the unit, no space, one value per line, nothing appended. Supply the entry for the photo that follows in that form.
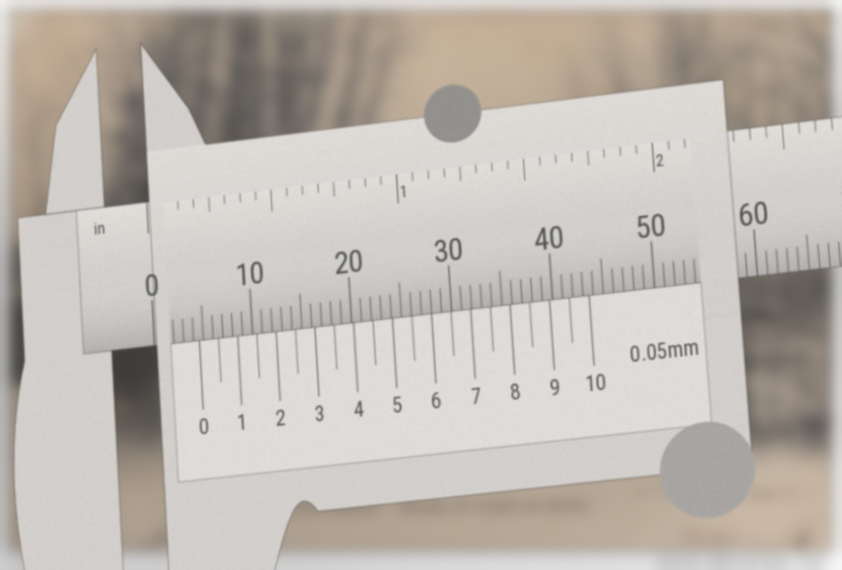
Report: 4.6mm
